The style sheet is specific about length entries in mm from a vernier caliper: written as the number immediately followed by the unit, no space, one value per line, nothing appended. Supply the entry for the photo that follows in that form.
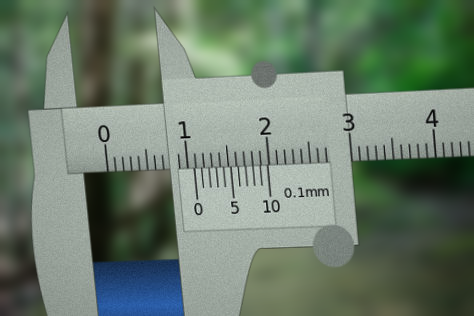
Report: 10.8mm
